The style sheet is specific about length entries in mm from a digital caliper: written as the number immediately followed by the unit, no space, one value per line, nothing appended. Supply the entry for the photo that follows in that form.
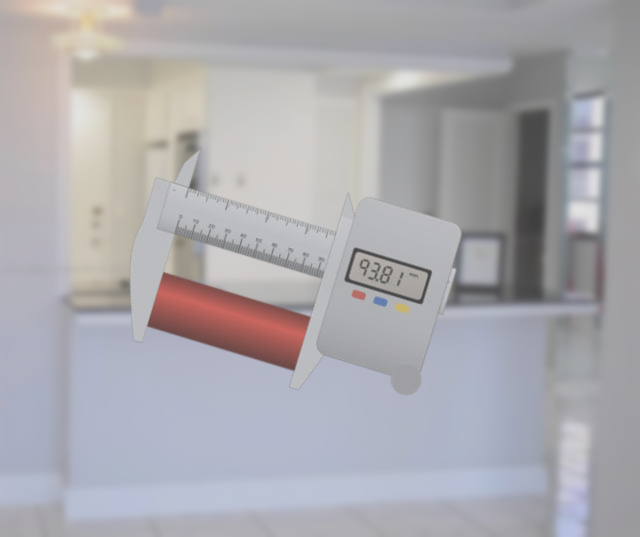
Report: 93.81mm
